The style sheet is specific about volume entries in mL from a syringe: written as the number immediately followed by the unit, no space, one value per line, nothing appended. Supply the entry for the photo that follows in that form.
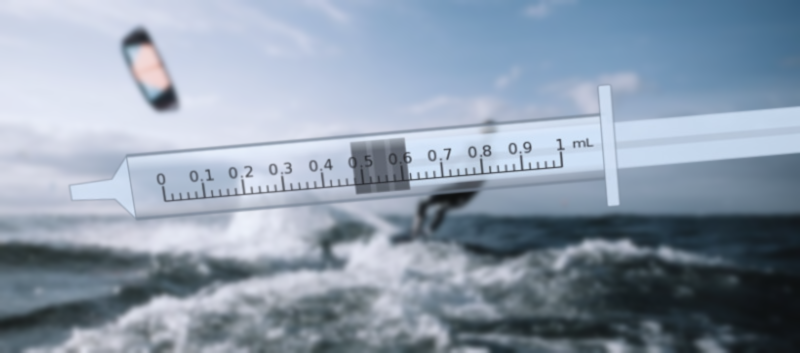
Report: 0.48mL
